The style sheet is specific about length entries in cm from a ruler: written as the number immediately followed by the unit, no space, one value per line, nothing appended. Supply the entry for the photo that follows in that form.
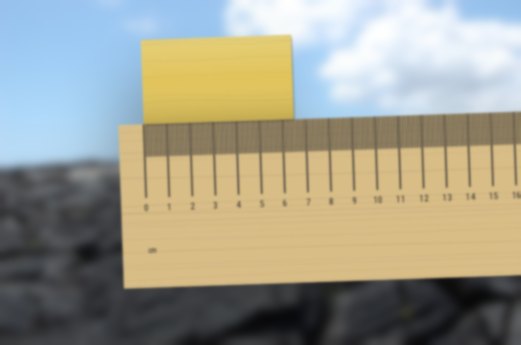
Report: 6.5cm
